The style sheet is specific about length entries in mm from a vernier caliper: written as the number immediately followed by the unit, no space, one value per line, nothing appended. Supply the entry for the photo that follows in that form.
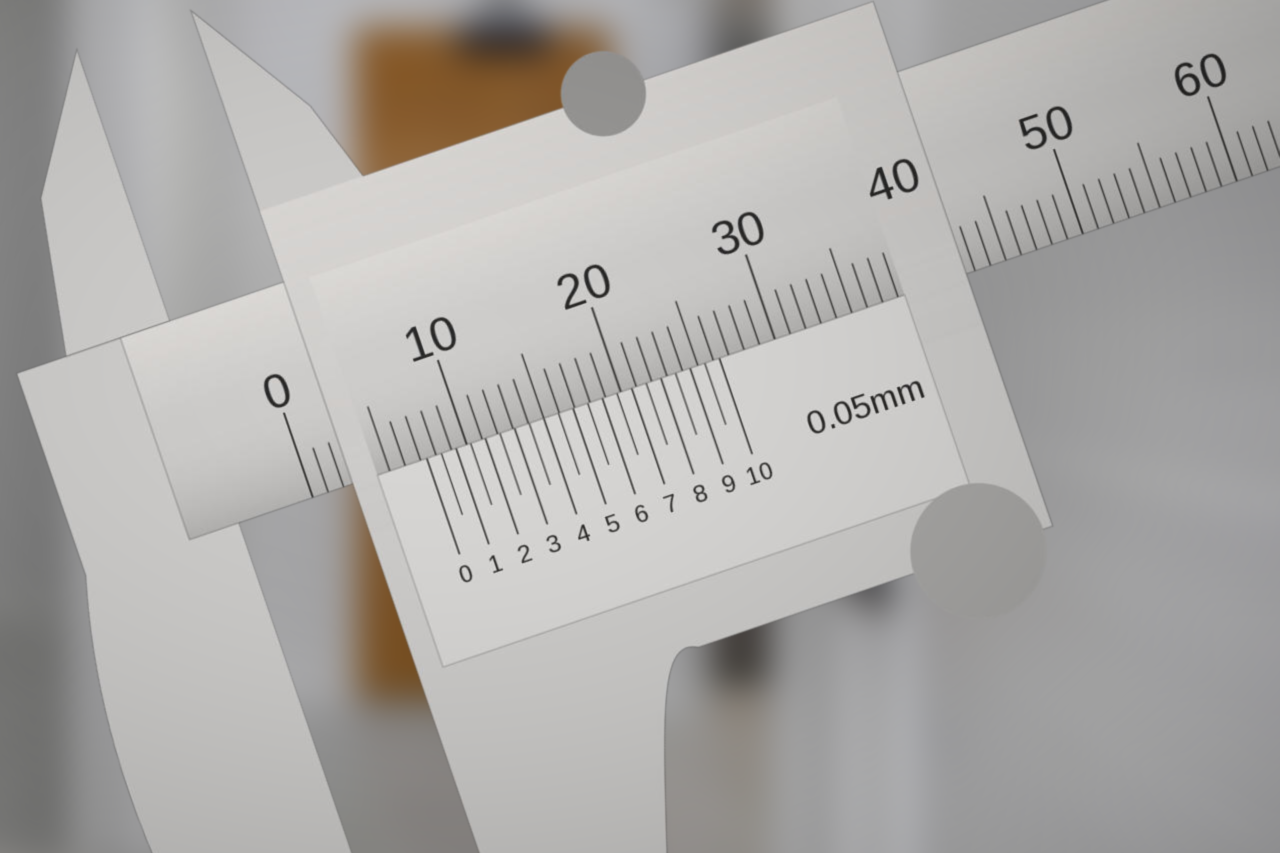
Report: 7.4mm
